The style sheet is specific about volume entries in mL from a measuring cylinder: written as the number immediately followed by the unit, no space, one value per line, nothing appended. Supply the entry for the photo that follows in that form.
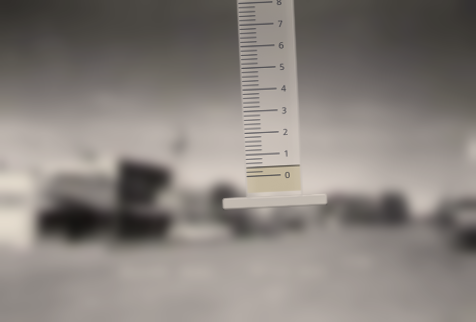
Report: 0.4mL
